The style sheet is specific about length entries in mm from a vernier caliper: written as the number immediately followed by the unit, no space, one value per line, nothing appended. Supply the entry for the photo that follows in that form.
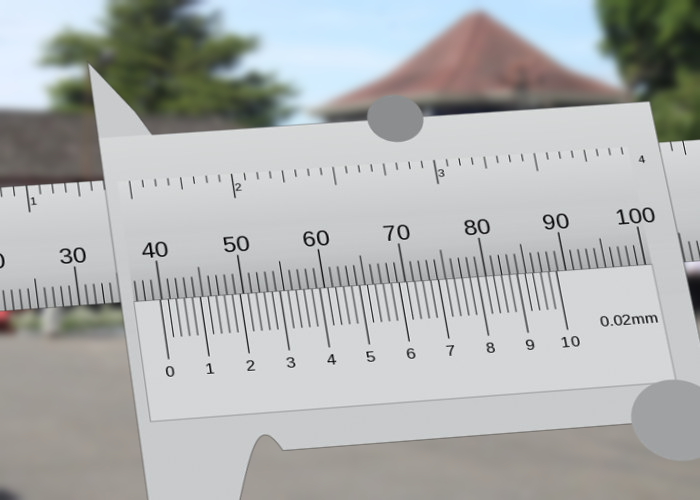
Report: 39.8mm
